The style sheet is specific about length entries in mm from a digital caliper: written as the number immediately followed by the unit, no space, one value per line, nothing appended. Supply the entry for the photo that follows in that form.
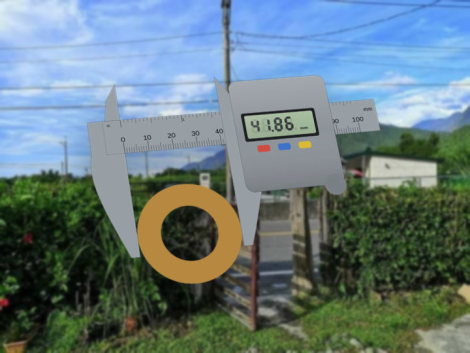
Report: 41.86mm
